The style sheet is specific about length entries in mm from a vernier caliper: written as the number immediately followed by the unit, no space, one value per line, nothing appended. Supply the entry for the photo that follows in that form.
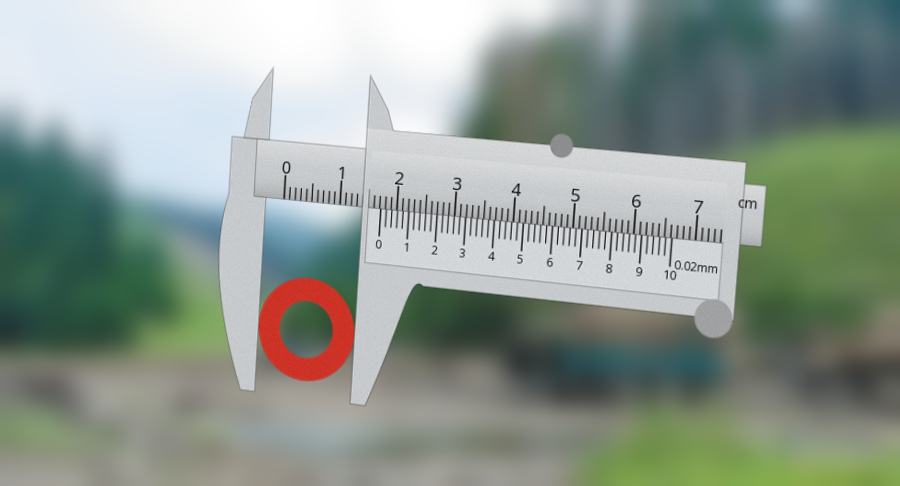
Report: 17.2mm
